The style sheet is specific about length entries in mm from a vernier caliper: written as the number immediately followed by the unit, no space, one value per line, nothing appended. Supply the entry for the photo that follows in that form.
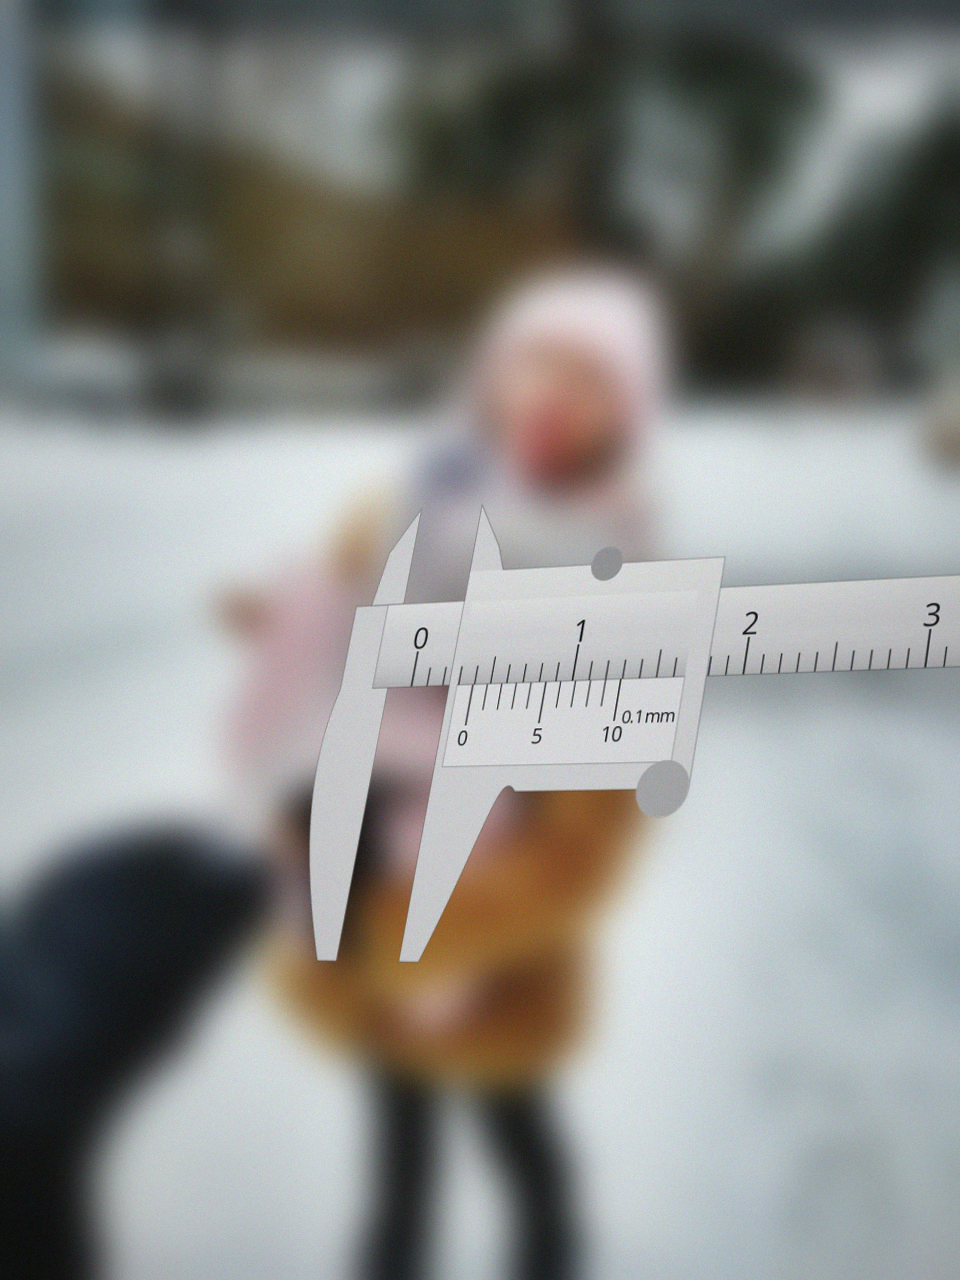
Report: 3.9mm
